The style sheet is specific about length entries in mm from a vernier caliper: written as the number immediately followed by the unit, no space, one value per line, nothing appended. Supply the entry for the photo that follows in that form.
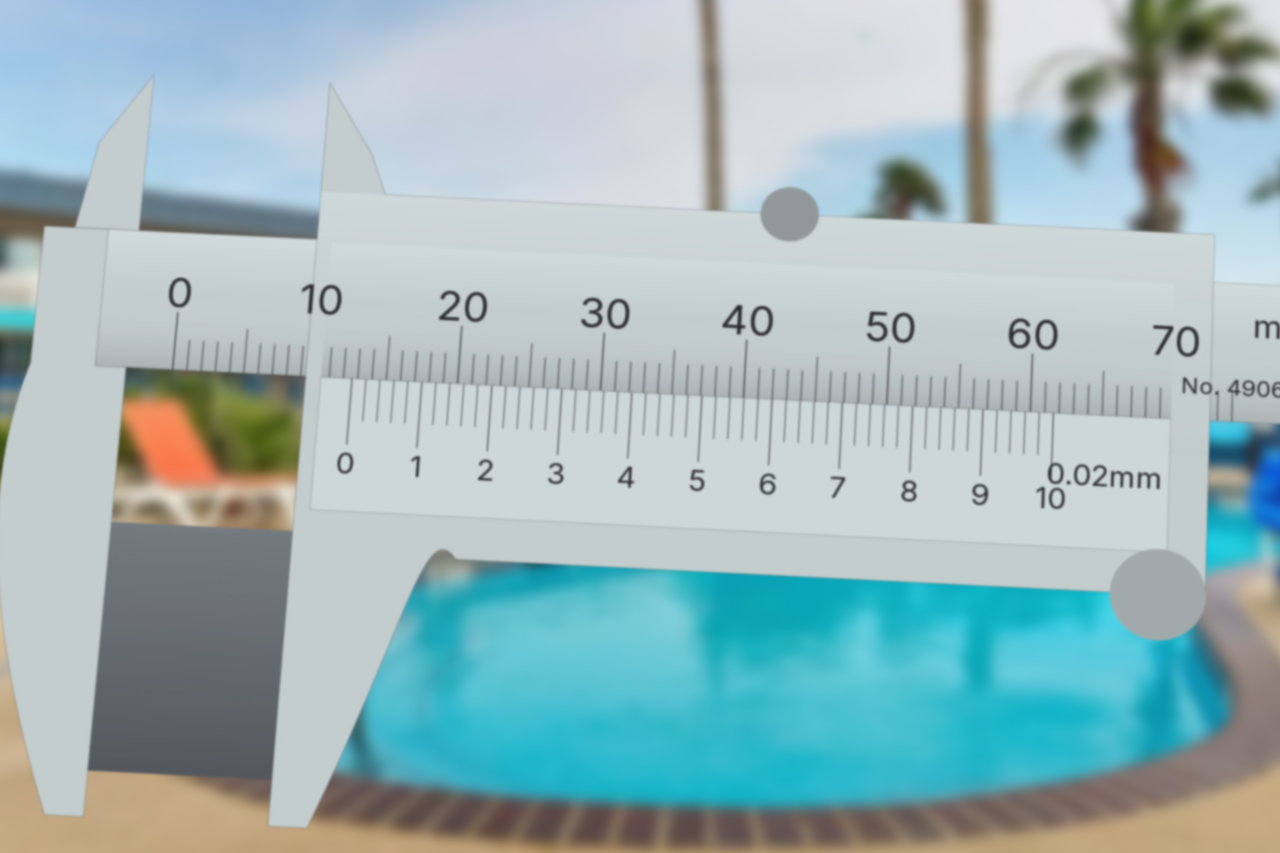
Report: 12.6mm
